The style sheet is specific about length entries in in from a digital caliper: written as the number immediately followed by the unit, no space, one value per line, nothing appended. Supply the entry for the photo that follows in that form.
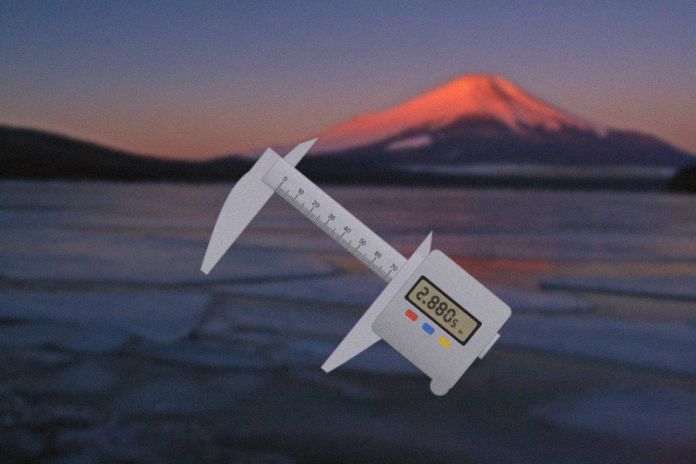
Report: 2.8805in
